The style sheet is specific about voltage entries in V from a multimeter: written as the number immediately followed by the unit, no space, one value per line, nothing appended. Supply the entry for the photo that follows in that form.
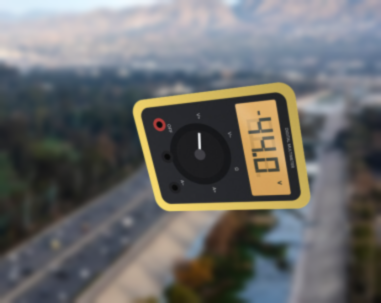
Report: -44.0V
